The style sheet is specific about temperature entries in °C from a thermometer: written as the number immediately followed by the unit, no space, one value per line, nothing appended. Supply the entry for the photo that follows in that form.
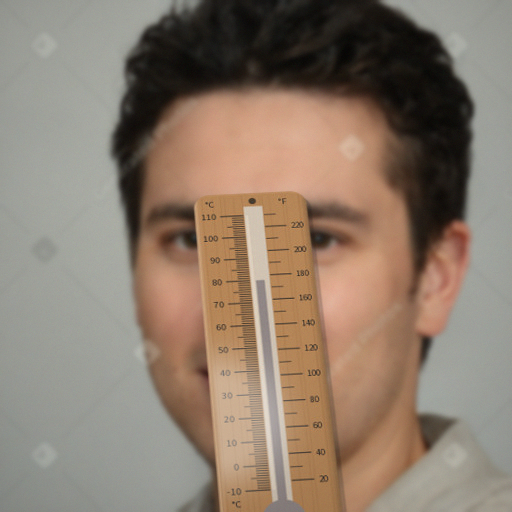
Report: 80°C
